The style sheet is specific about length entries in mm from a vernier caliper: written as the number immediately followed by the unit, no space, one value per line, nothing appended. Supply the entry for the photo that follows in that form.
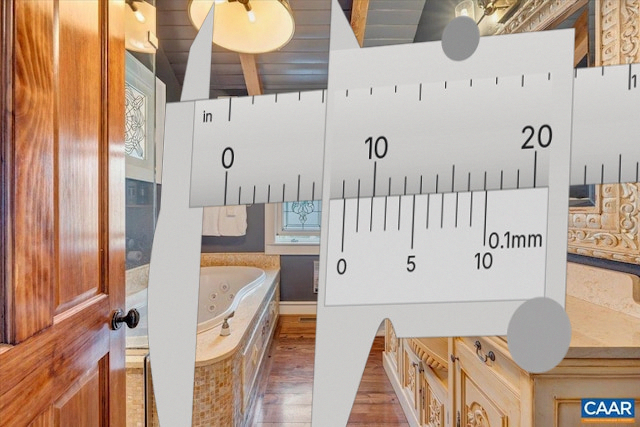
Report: 8.1mm
